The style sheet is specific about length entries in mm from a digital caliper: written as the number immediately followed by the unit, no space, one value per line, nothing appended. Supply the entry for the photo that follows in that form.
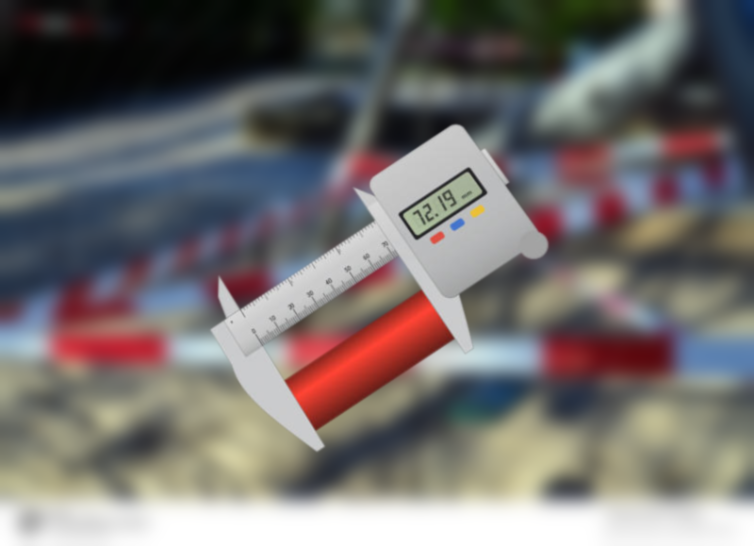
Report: 72.19mm
